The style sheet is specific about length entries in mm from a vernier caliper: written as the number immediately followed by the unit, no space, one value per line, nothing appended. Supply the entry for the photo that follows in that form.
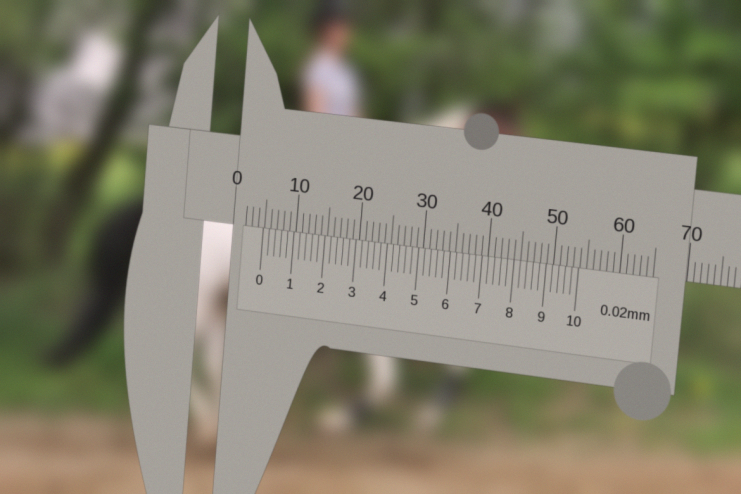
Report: 4.8mm
